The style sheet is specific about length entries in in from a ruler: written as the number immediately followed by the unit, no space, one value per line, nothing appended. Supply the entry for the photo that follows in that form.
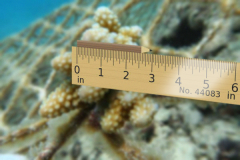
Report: 3in
